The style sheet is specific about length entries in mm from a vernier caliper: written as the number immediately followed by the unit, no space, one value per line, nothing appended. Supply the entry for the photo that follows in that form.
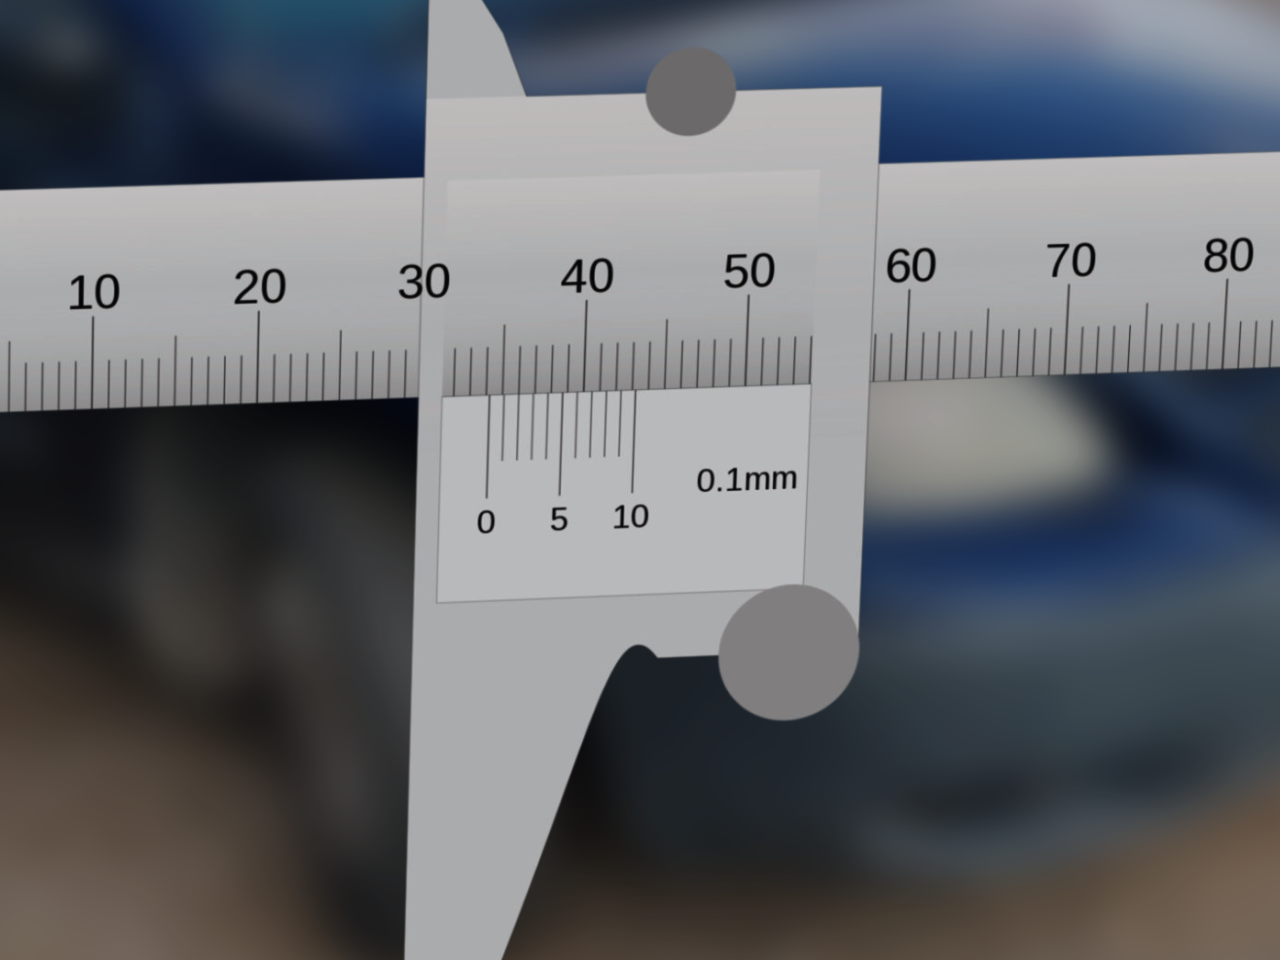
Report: 34.2mm
